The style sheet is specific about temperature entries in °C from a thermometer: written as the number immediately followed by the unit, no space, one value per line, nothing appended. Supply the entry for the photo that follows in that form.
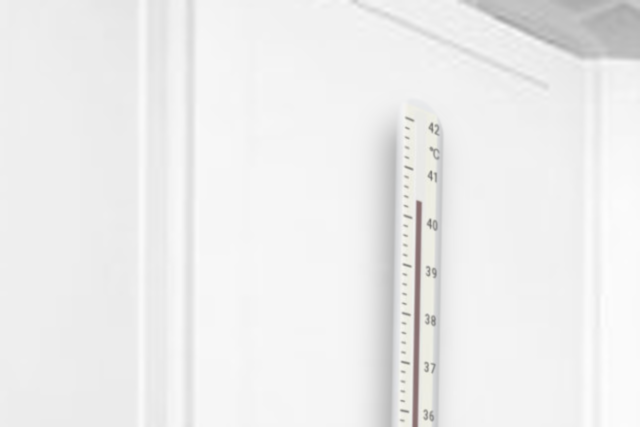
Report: 40.4°C
